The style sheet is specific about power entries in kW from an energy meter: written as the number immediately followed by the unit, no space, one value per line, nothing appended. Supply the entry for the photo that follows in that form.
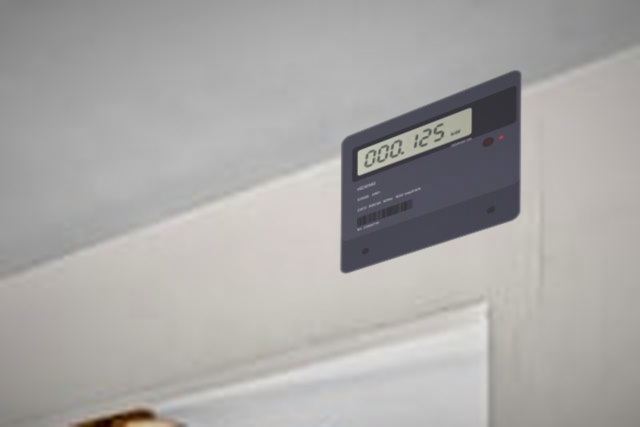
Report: 0.125kW
